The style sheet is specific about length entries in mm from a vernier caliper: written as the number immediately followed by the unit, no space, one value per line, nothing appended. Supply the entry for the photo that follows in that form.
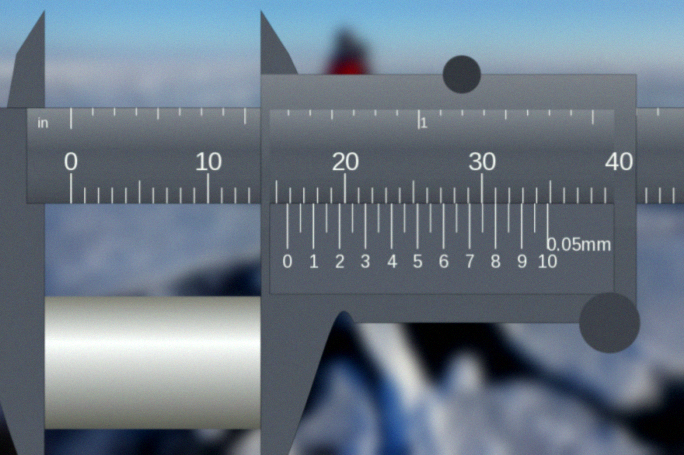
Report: 15.8mm
